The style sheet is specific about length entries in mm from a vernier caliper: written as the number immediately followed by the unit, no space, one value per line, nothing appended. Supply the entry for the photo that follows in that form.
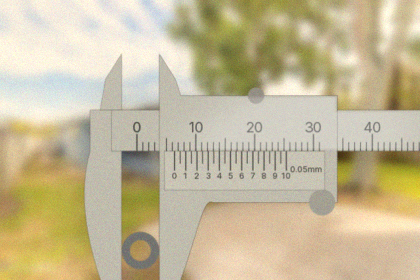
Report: 6.4mm
